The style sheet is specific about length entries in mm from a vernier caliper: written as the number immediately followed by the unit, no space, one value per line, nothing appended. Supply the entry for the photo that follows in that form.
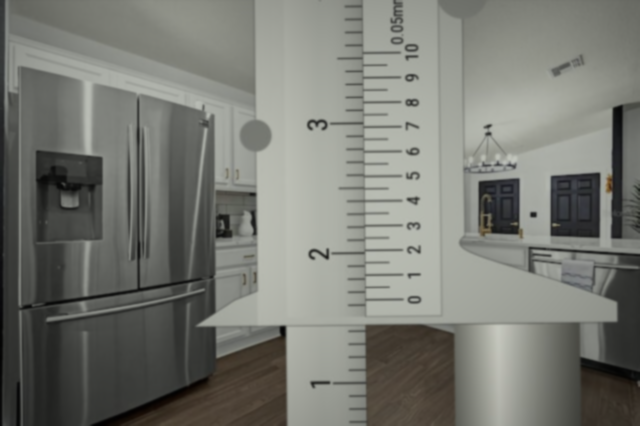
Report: 16.4mm
